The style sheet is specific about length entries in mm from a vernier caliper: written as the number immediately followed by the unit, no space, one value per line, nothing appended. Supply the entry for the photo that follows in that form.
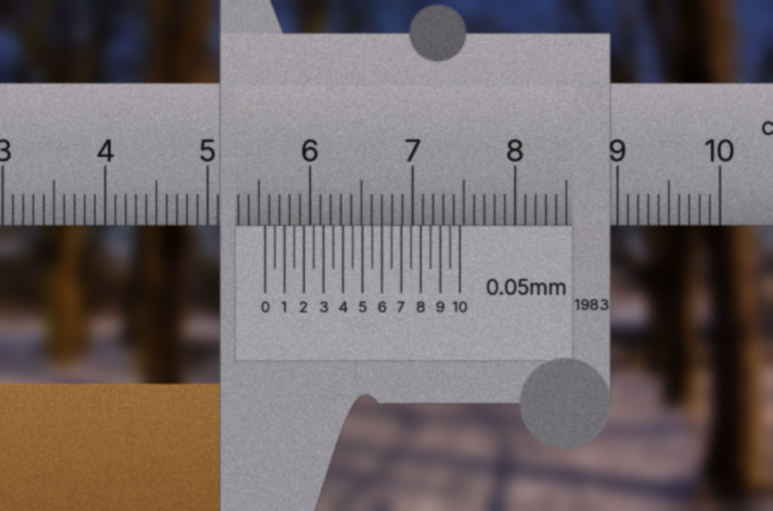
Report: 55.6mm
